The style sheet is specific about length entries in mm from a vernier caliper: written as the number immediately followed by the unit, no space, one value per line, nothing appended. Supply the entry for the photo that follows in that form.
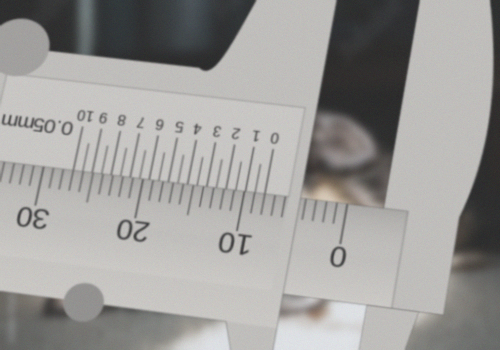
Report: 8.0mm
